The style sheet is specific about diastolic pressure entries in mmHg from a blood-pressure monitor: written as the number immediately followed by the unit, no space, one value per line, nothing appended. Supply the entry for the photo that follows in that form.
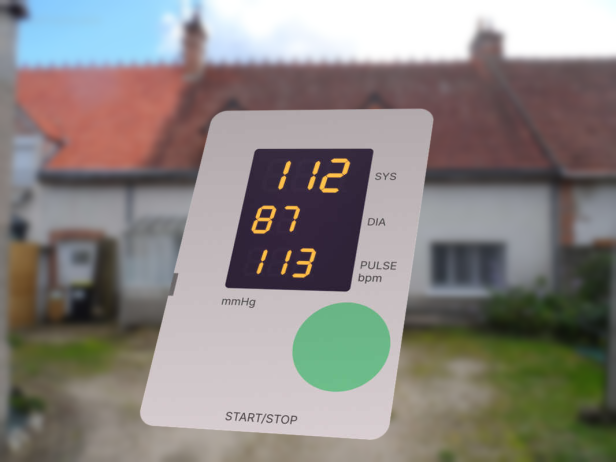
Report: 87mmHg
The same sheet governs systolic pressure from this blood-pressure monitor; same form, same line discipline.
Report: 112mmHg
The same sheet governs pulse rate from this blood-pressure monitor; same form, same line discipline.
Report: 113bpm
